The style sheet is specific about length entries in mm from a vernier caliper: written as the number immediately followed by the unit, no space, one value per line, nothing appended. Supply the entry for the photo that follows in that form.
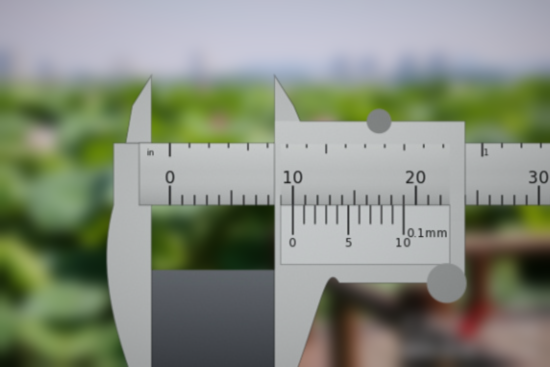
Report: 10.0mm
